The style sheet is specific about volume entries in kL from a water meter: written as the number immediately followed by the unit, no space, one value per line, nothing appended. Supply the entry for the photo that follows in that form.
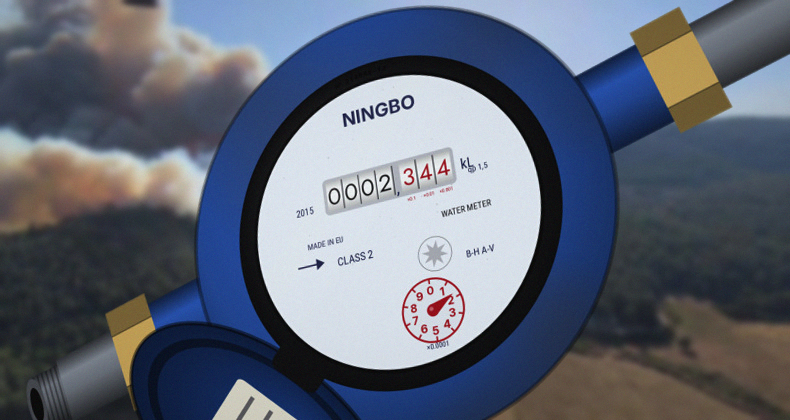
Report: 2.3441kL
